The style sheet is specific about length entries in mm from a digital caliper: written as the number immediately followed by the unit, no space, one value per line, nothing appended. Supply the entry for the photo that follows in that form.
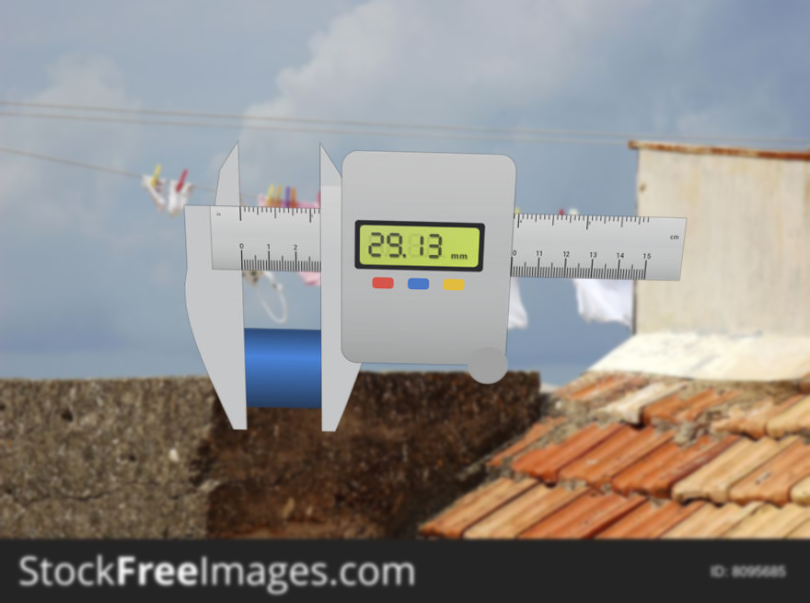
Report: 29.13mm
